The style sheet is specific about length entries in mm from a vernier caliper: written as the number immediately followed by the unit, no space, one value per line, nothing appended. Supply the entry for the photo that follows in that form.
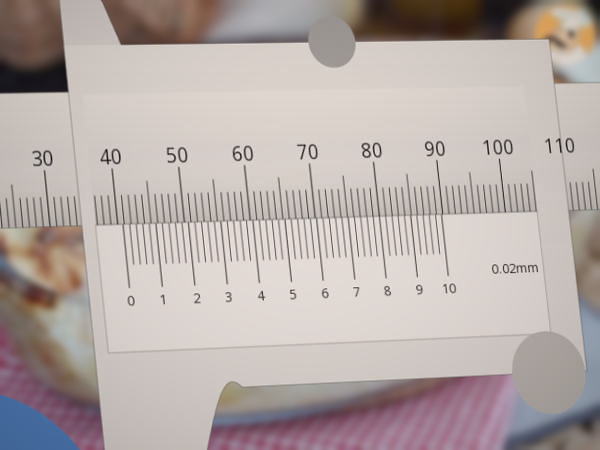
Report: 40.8mm
